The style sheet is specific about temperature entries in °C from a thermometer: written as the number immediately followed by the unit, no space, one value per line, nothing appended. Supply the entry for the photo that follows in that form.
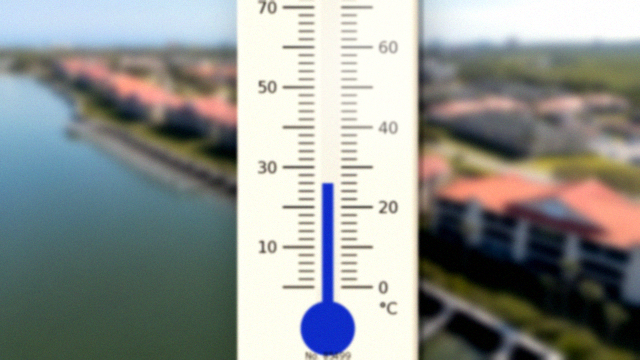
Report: 26°C
